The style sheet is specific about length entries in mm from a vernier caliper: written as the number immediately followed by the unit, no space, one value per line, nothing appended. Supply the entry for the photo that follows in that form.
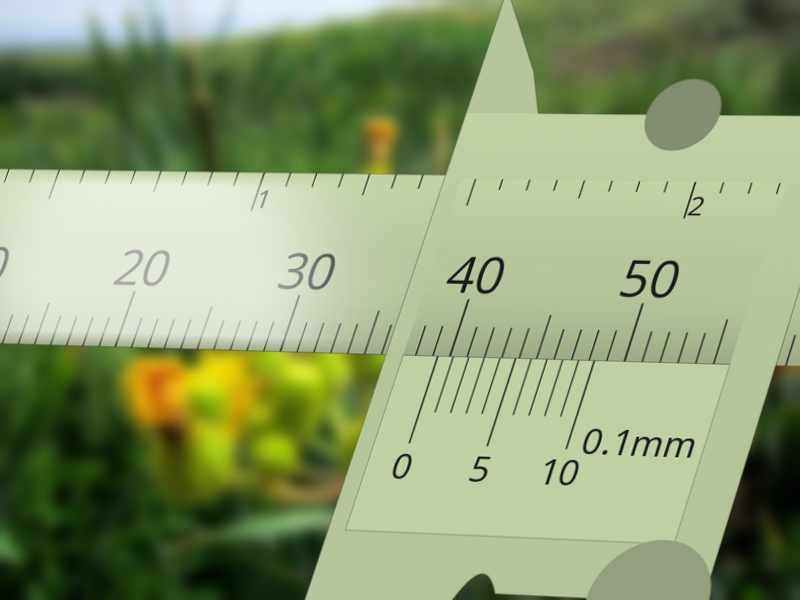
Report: 39.3mm
